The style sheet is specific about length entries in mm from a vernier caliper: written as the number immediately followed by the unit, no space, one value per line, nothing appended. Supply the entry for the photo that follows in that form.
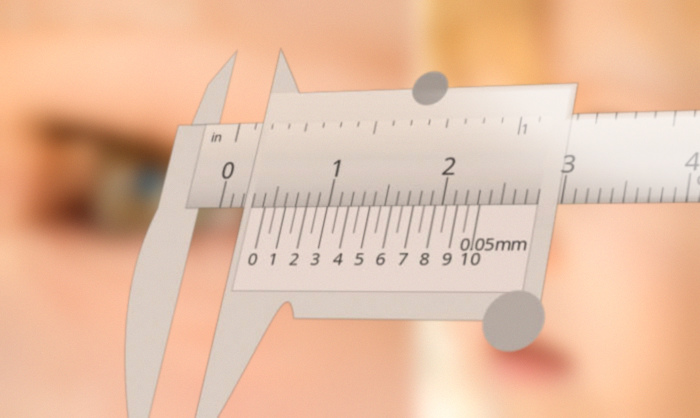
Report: 4.2mm
